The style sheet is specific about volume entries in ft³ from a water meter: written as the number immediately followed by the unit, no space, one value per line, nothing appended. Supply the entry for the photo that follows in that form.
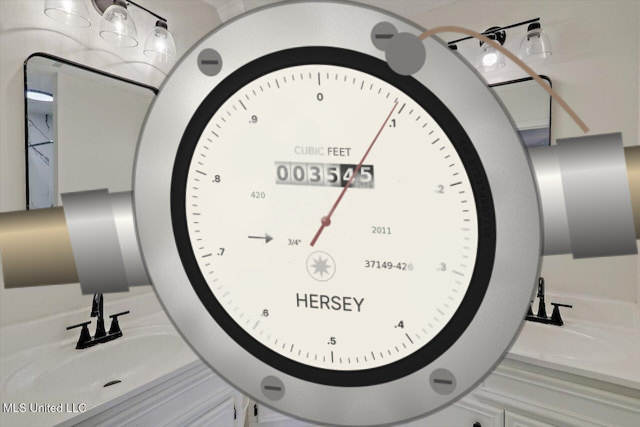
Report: 3545.09ft³
